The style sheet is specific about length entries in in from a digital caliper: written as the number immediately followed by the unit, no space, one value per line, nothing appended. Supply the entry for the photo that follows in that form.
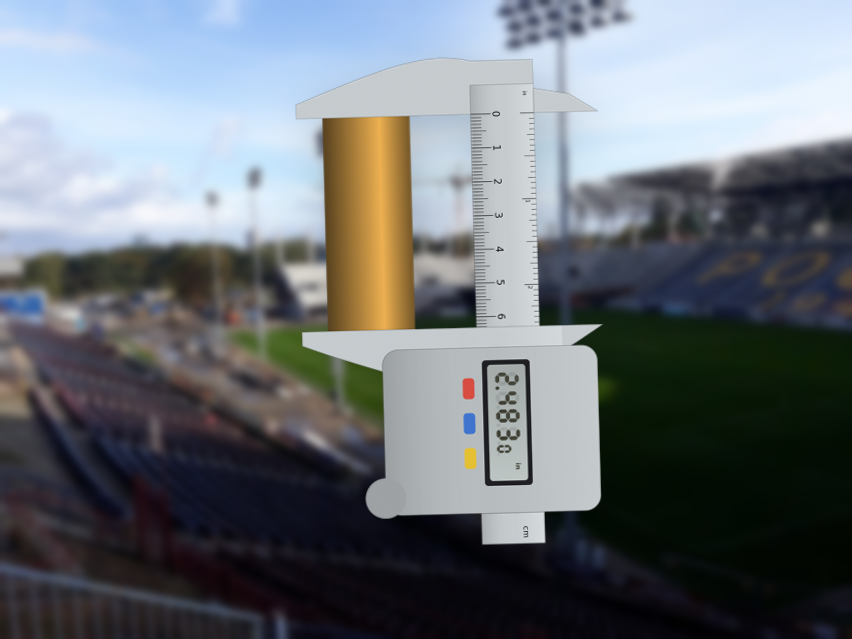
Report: 2.4830in
